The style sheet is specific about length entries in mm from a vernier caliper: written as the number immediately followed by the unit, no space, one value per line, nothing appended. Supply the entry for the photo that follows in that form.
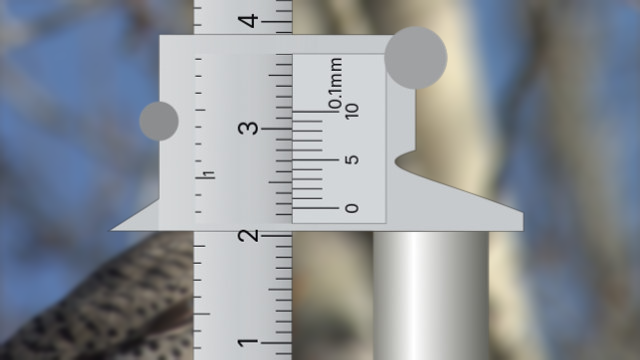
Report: 22.6mm
